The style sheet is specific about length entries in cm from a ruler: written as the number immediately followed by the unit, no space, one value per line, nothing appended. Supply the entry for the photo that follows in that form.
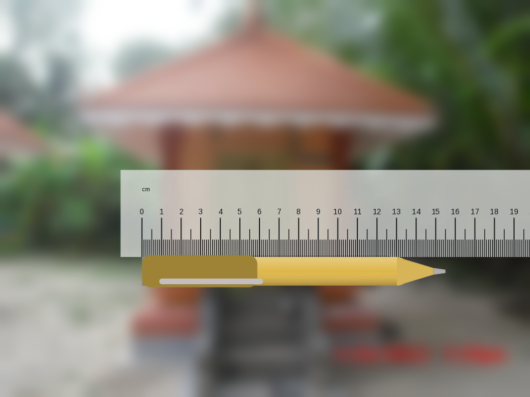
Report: 15.5cm
